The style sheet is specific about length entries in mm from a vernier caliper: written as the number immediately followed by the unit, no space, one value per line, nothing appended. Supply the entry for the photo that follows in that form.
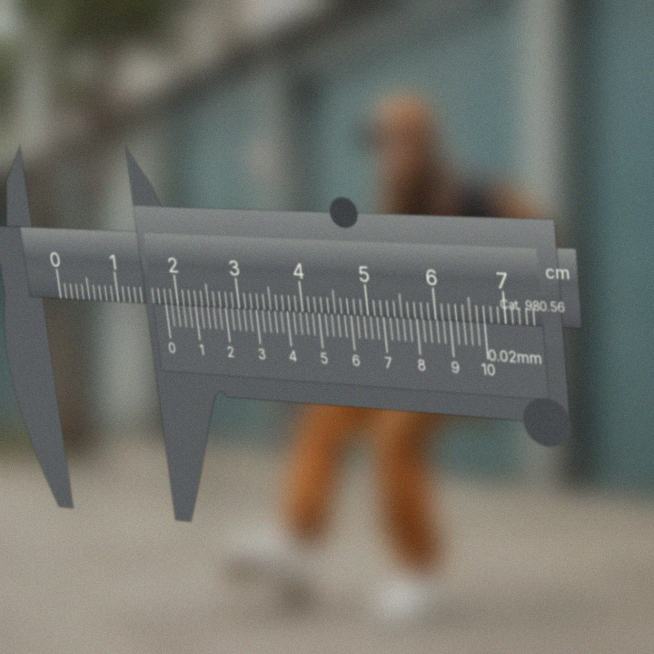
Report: 18.0mm
